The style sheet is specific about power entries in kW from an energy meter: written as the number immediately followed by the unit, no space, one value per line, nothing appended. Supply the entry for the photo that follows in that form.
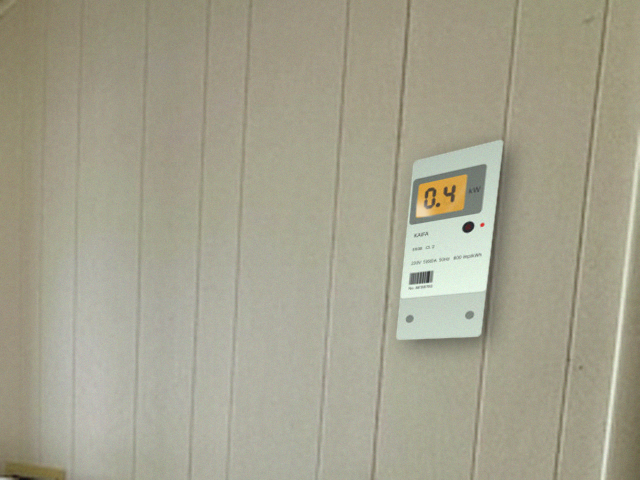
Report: 0.4kW
